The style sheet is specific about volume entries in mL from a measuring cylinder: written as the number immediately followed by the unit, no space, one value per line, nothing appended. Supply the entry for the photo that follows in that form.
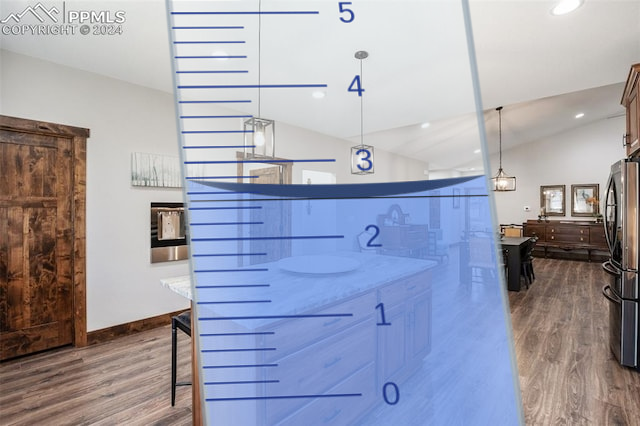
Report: 2.5mL
